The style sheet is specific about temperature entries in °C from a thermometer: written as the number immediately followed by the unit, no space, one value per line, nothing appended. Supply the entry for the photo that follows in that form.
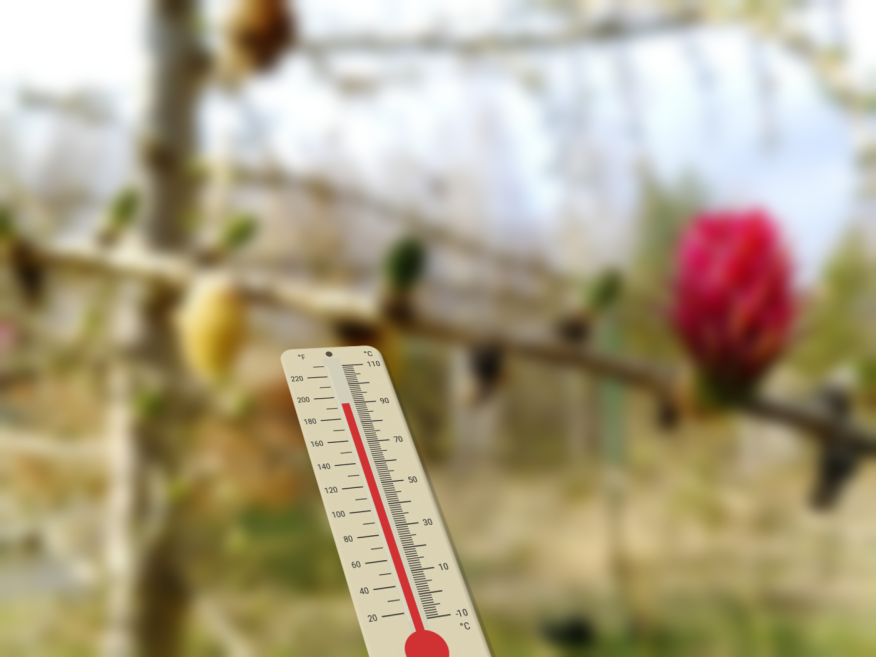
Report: 90°C
